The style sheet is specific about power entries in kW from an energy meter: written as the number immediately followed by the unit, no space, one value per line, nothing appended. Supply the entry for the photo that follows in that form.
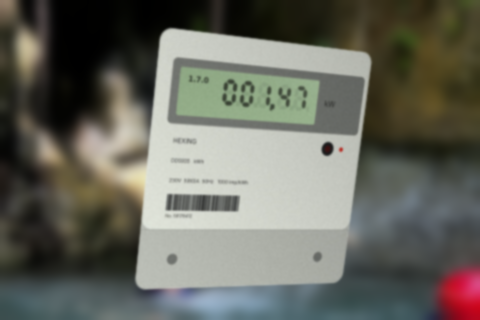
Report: 1.47kW
